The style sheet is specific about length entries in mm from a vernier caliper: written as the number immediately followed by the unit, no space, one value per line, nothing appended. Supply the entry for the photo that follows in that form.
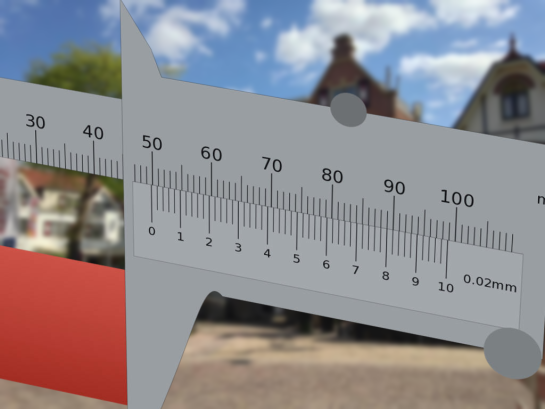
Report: 49.8mm
